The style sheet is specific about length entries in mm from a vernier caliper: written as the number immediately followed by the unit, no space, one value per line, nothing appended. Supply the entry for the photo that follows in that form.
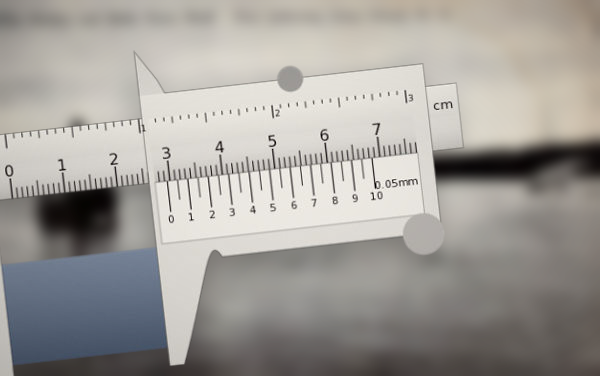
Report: 29.5mm
